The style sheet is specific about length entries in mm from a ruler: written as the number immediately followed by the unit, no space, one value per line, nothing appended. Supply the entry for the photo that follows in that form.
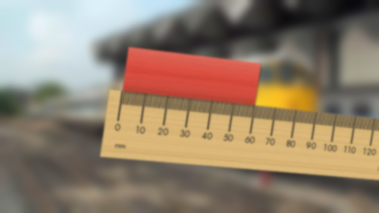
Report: 60mm
